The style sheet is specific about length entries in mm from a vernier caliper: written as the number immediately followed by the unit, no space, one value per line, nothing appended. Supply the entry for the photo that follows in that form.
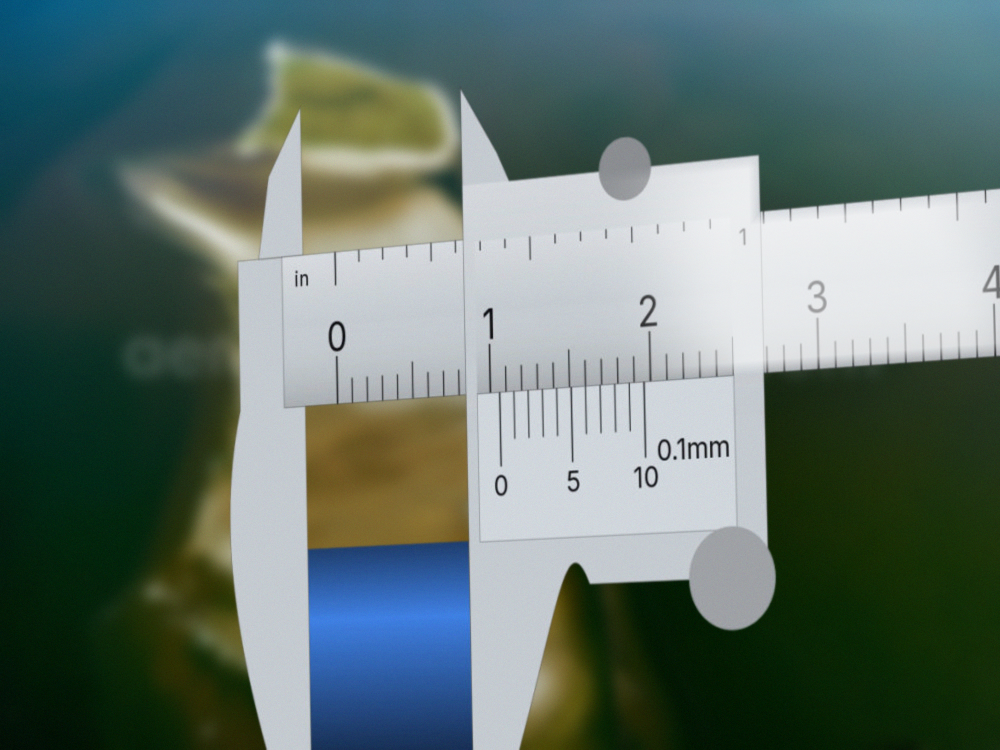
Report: 10.6mm
